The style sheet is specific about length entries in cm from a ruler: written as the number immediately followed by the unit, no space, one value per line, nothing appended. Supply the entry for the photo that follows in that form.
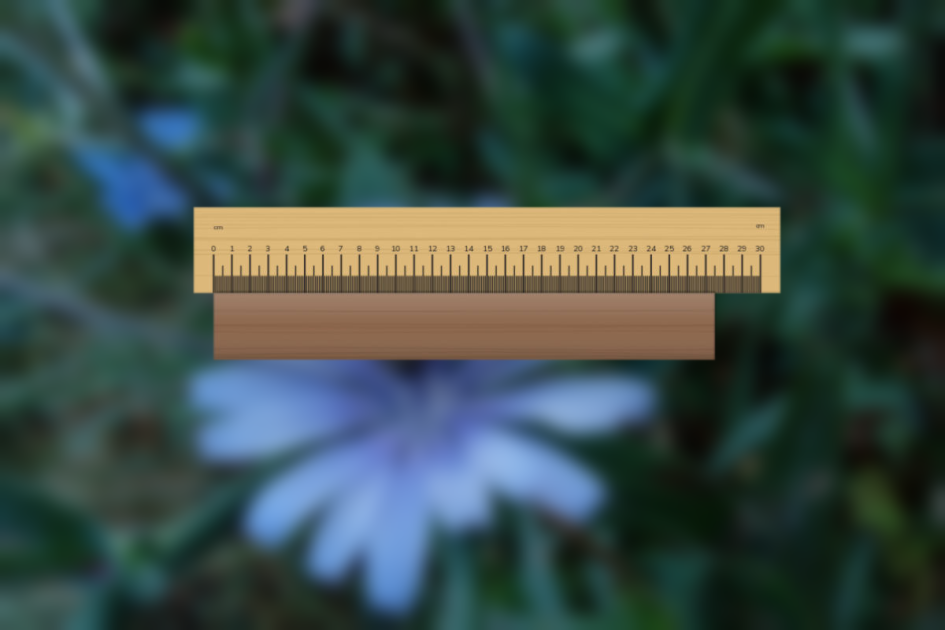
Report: 27.5cm
